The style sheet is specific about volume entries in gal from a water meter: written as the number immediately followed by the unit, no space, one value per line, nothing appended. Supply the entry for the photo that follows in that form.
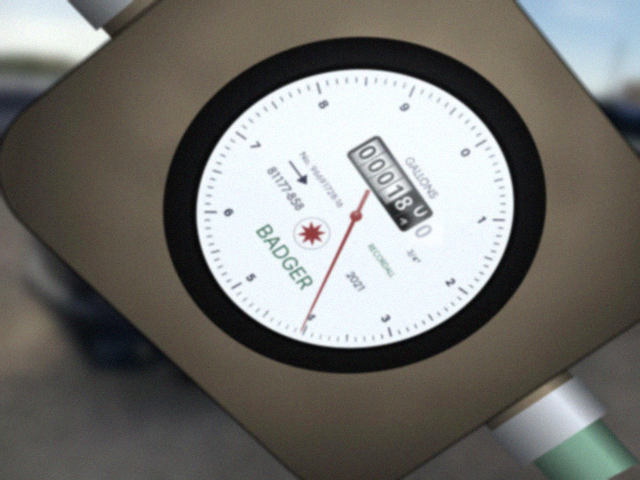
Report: 1804.0gal
